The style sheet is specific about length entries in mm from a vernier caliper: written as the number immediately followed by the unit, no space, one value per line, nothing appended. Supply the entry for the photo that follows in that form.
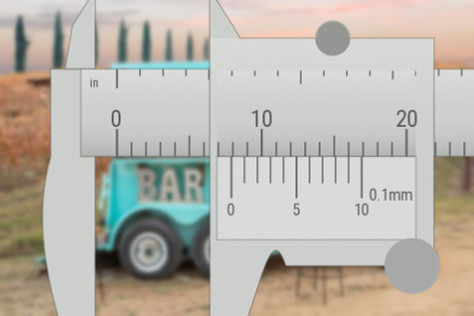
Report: 7.9mm
